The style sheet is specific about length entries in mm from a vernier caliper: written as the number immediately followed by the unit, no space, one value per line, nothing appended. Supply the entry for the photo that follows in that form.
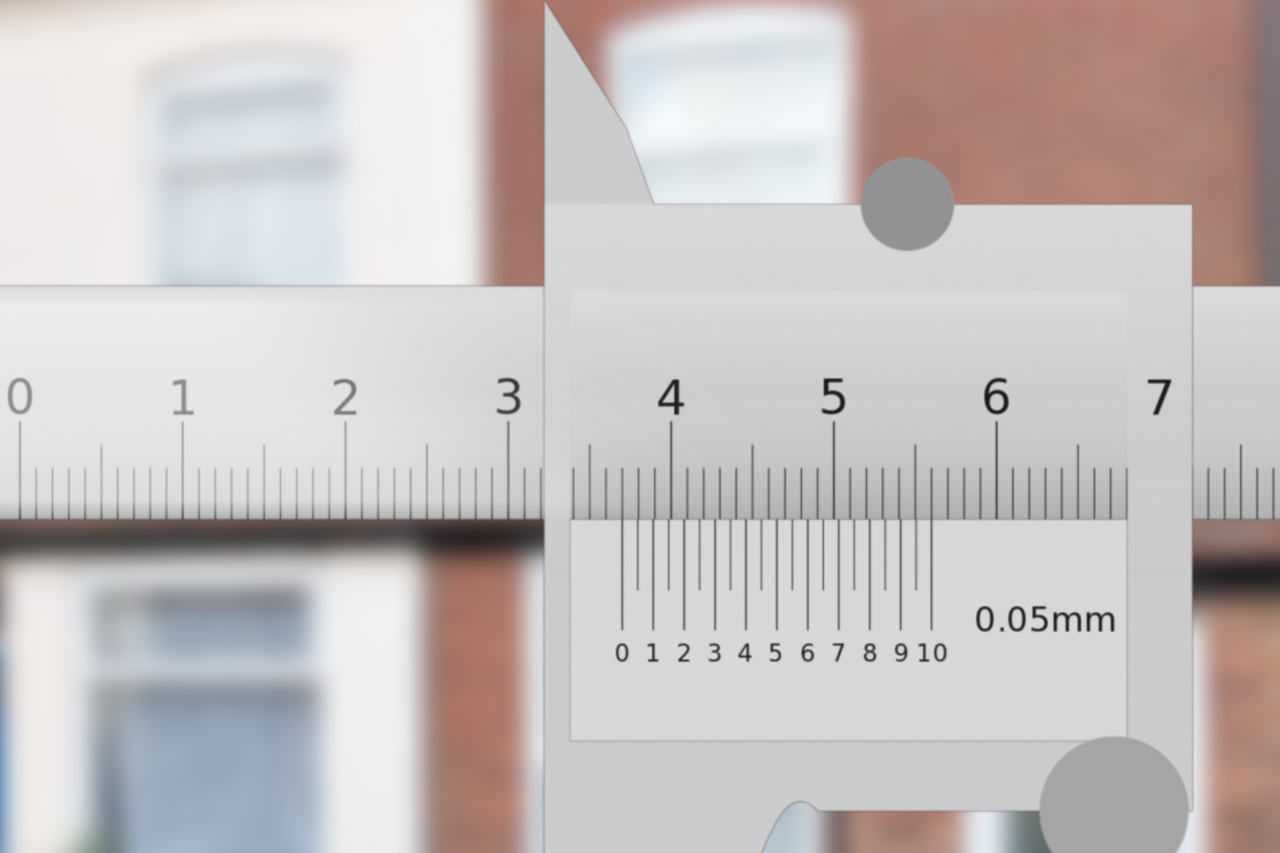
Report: 37.0mm
